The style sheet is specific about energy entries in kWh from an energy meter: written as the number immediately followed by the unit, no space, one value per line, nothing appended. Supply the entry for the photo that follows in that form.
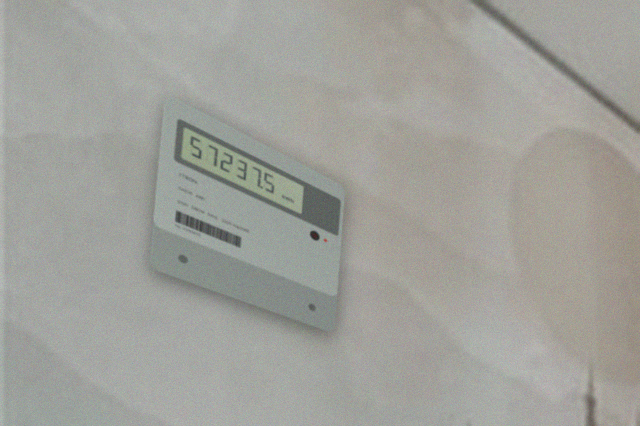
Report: 57237.5kWh
